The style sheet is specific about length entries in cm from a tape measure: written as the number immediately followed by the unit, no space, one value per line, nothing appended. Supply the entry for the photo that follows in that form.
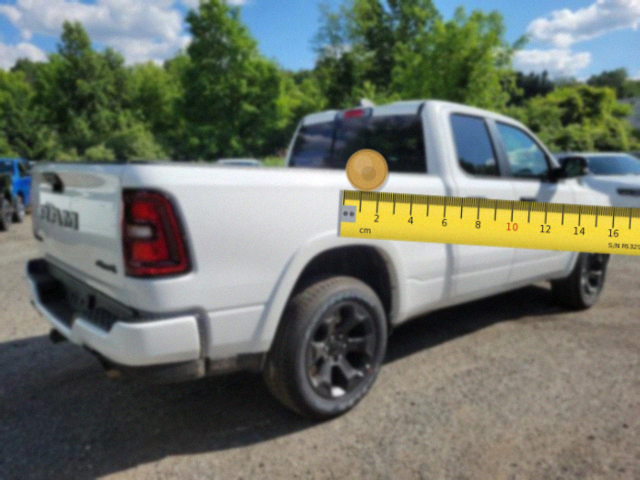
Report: 2.5cm
